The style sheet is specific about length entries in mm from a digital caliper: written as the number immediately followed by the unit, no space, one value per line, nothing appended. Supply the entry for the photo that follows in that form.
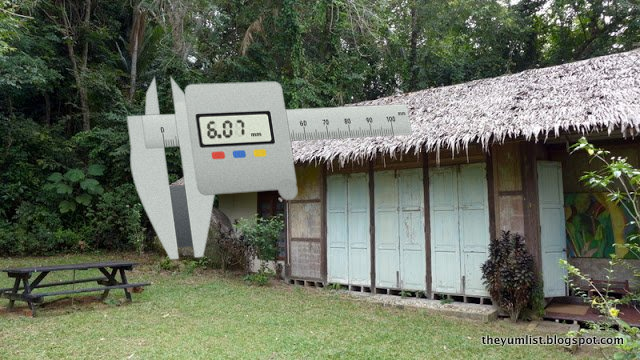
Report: 6.07mm
